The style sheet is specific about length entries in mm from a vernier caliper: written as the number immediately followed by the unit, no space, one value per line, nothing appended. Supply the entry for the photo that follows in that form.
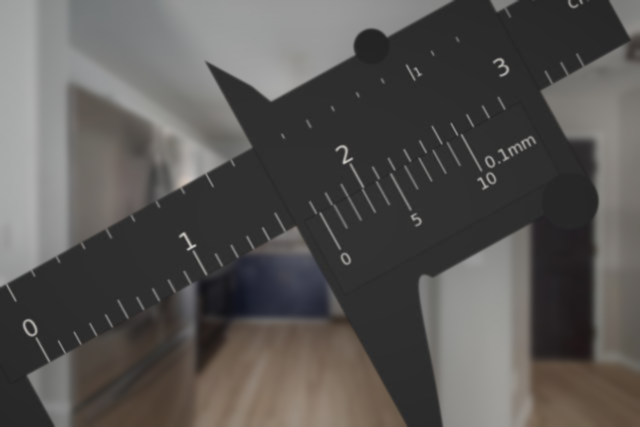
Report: 17.2mm
